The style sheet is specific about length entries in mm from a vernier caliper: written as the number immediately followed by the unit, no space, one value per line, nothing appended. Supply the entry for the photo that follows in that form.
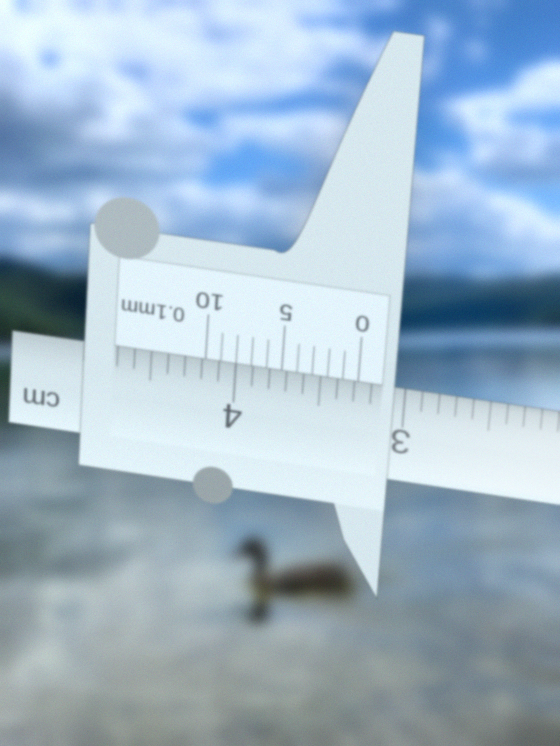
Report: 32.8mm
